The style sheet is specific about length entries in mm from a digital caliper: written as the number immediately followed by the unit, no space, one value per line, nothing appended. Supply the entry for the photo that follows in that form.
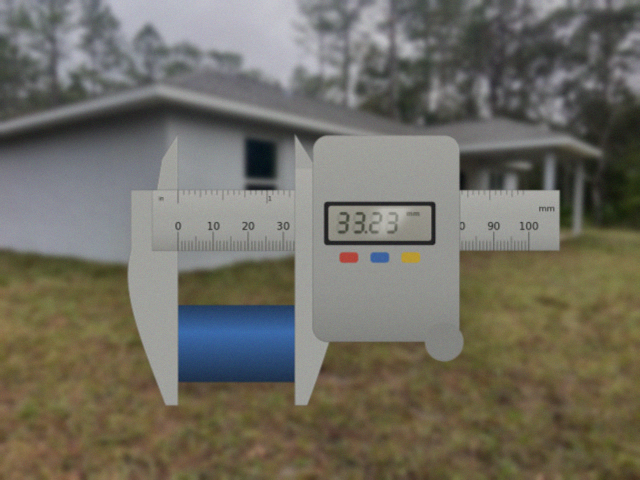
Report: 33.23mm
